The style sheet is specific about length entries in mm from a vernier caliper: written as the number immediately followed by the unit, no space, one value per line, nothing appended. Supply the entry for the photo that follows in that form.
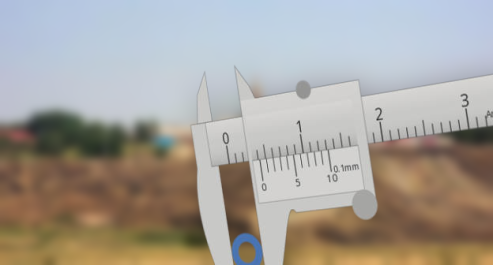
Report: 4.2mm
